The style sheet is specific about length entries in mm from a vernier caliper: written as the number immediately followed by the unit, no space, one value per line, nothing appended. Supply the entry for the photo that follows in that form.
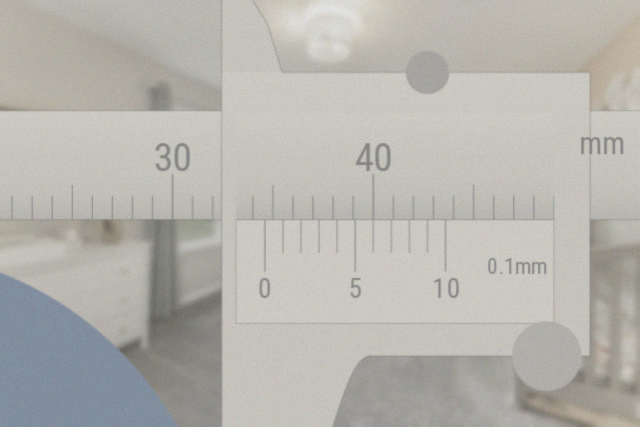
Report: 34.6mm
